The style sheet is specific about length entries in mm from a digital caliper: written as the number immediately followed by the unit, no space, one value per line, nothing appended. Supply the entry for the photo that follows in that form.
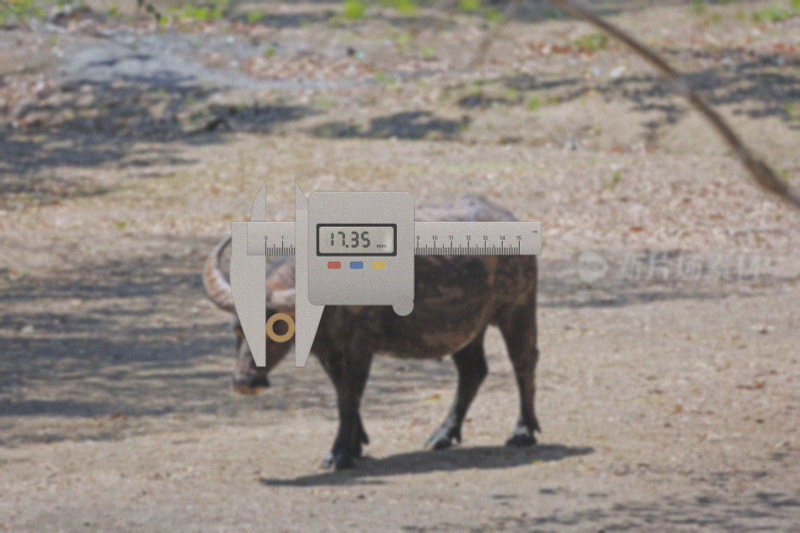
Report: 17.35mm
